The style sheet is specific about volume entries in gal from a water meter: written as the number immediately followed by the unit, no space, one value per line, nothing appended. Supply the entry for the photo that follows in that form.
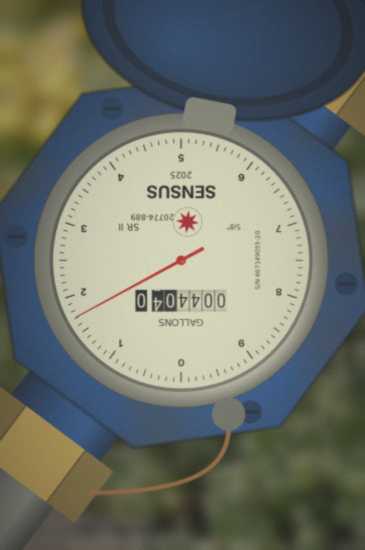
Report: 44041.7gal
